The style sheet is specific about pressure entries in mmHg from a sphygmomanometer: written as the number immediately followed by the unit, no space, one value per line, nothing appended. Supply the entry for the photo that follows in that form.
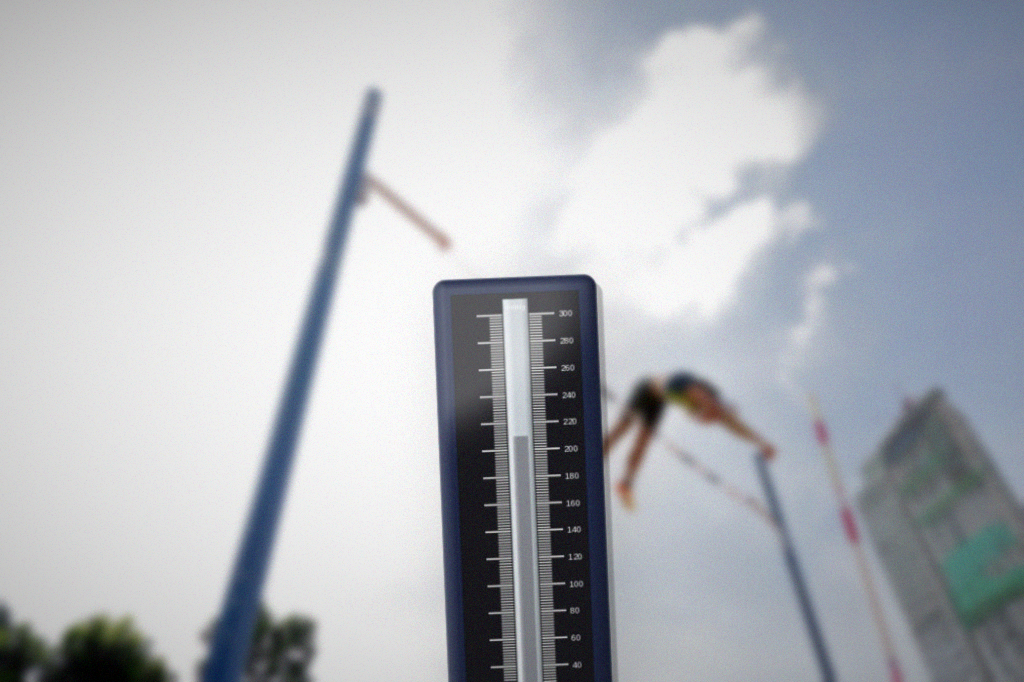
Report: 210mmHg
